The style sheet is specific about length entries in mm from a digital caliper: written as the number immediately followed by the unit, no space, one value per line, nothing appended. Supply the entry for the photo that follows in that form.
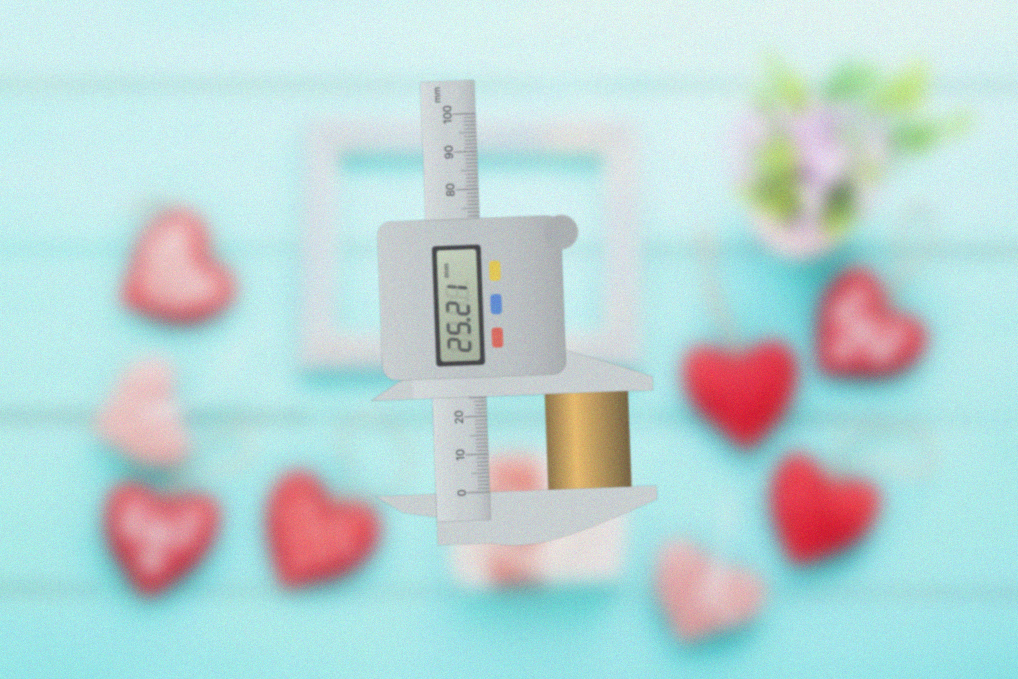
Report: 25.21mm
